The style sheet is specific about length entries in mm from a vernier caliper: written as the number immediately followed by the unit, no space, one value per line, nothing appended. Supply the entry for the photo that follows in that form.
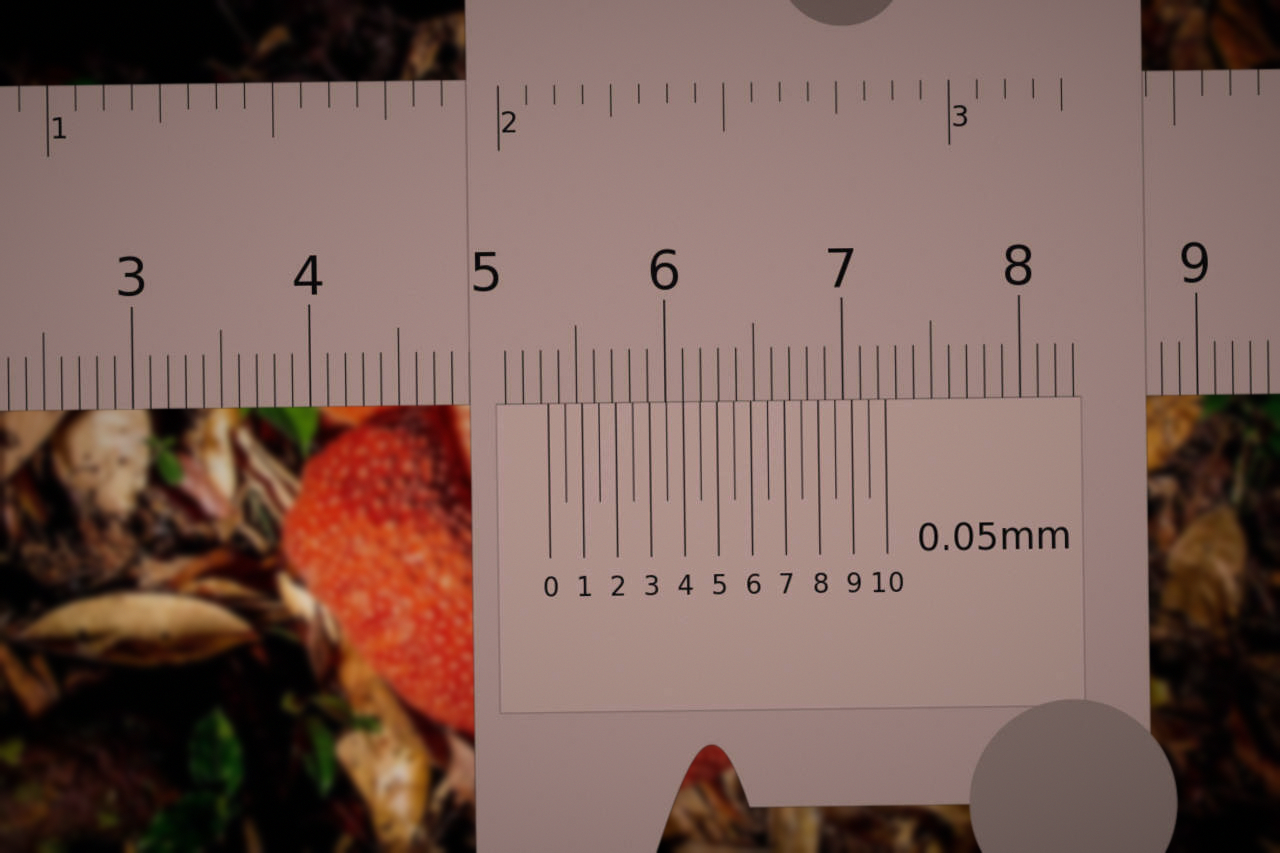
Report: 53.4mm
